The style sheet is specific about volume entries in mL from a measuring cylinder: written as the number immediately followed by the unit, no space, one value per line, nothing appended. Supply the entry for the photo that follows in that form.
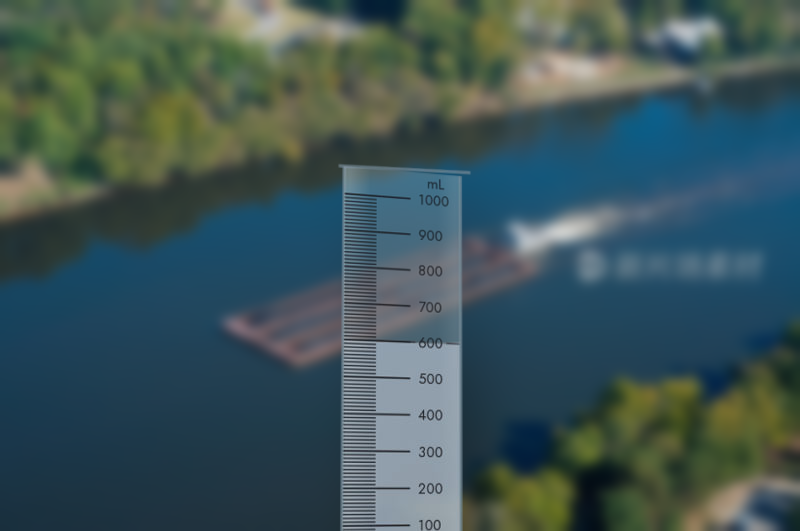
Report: 600mL
